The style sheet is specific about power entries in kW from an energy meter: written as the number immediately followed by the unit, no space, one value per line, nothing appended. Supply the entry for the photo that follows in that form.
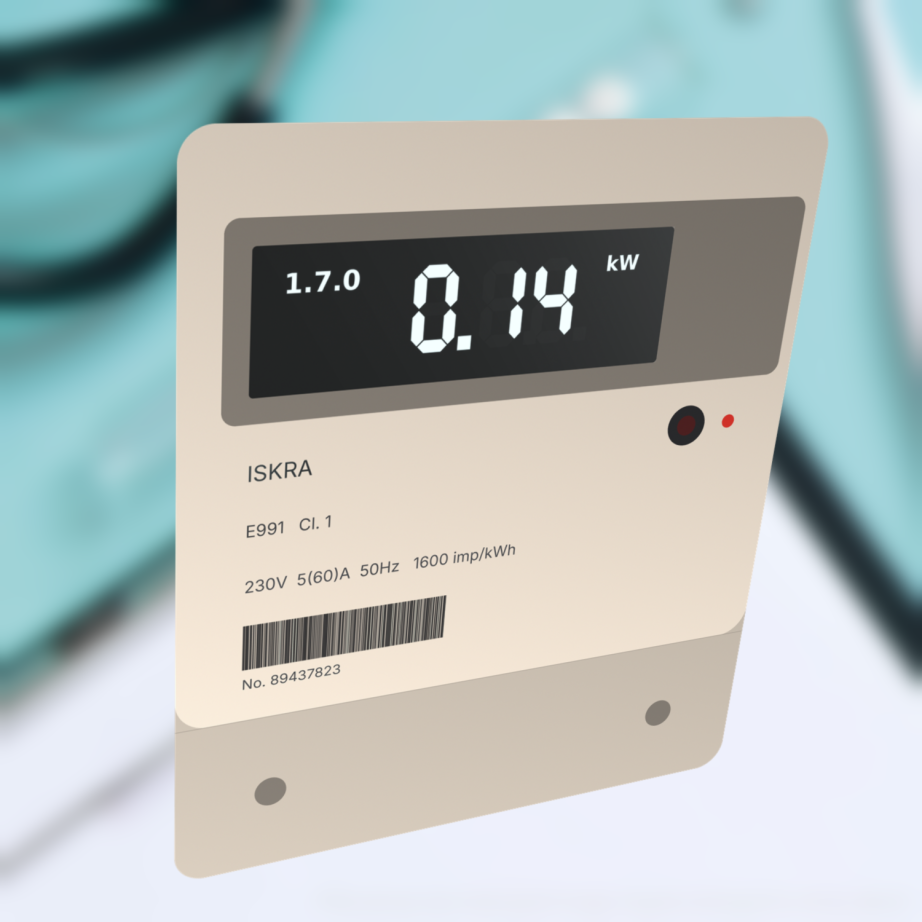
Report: 0.14kW
